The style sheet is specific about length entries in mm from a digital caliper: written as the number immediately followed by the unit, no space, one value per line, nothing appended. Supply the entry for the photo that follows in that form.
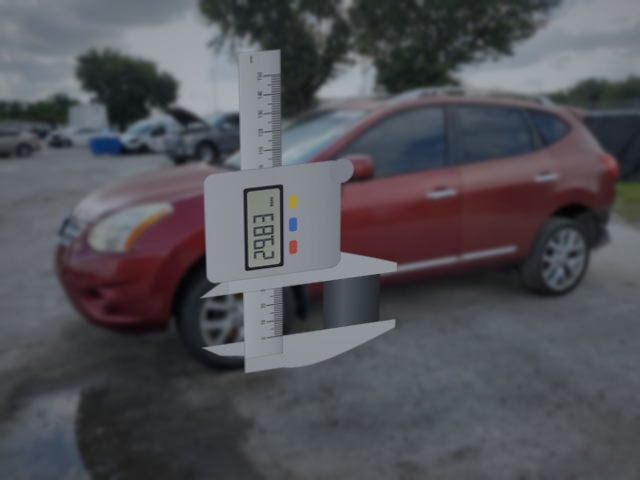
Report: 29.83mm
